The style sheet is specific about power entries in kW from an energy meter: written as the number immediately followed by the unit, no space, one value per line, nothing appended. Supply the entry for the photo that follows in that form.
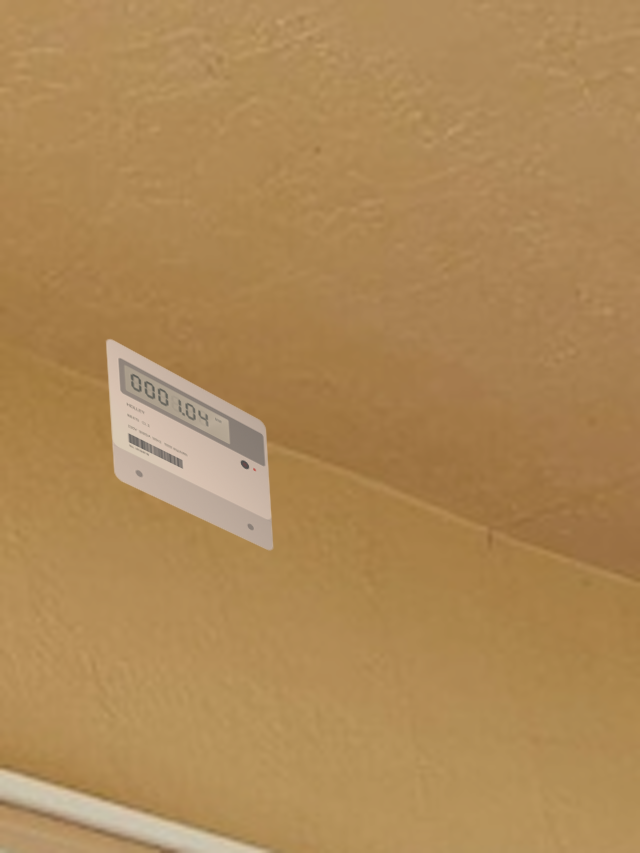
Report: 1.04kW
